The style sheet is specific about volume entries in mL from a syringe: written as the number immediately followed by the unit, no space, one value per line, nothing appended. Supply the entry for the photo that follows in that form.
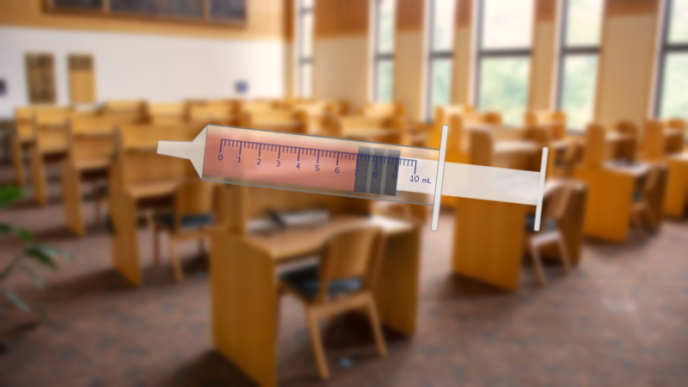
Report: 7mL
